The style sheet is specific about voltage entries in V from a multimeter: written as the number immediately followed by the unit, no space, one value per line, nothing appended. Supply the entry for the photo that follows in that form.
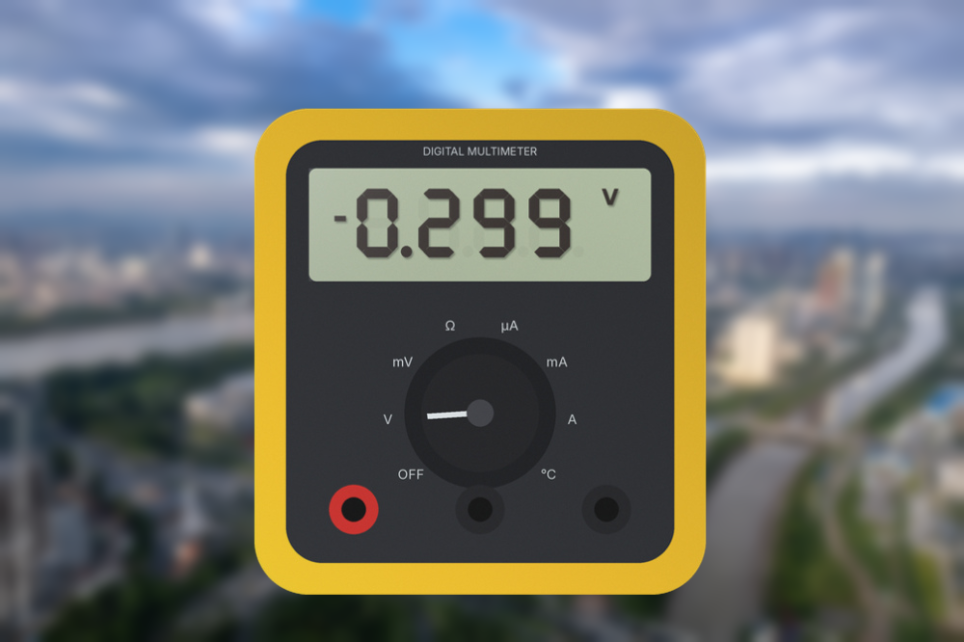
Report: -0.299V
